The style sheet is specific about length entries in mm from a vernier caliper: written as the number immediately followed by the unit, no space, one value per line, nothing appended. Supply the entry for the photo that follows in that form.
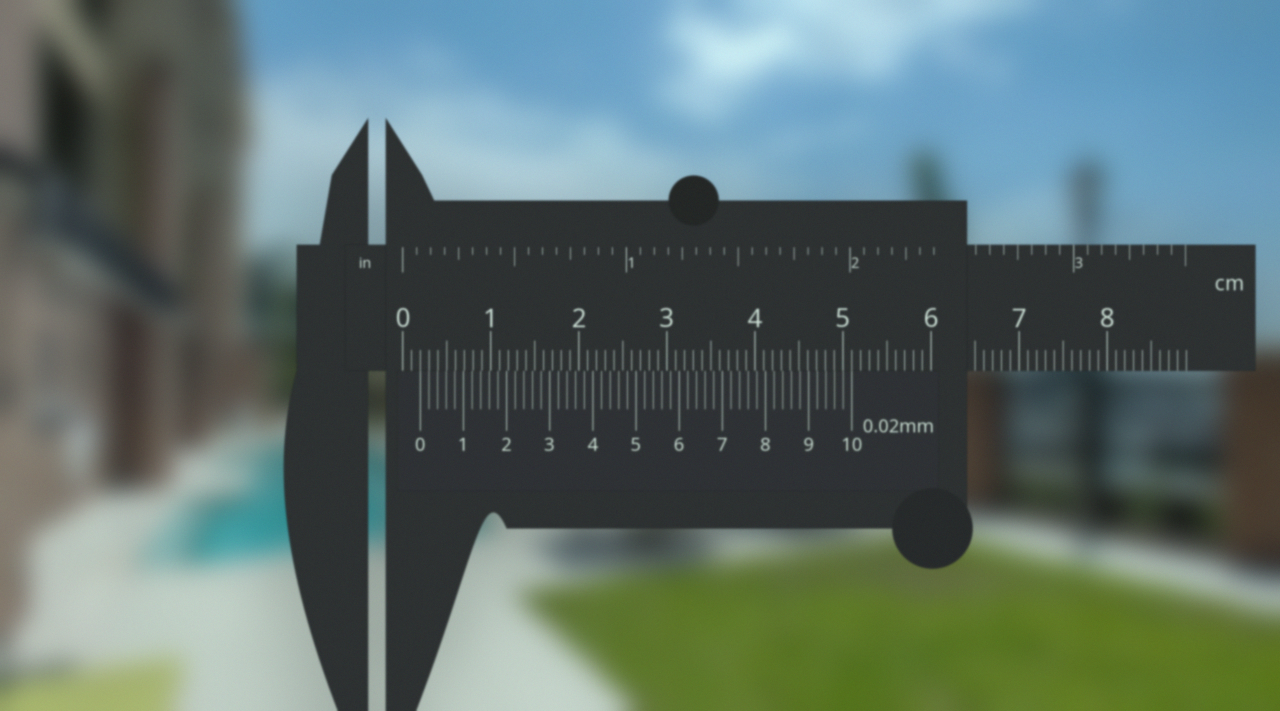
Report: 2.0mm
